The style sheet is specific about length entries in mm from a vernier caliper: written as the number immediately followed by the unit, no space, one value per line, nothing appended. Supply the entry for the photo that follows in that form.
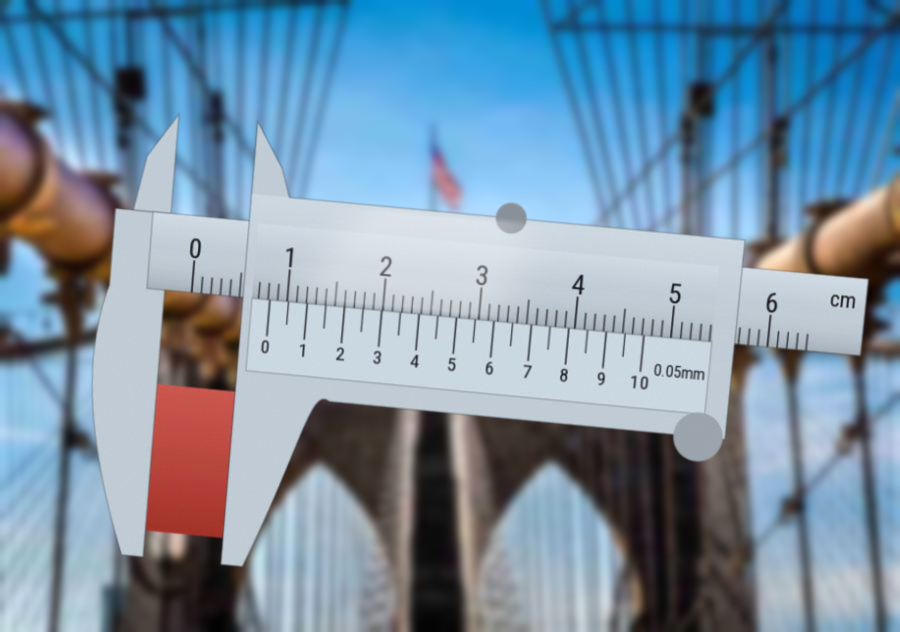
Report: 8.2mm
